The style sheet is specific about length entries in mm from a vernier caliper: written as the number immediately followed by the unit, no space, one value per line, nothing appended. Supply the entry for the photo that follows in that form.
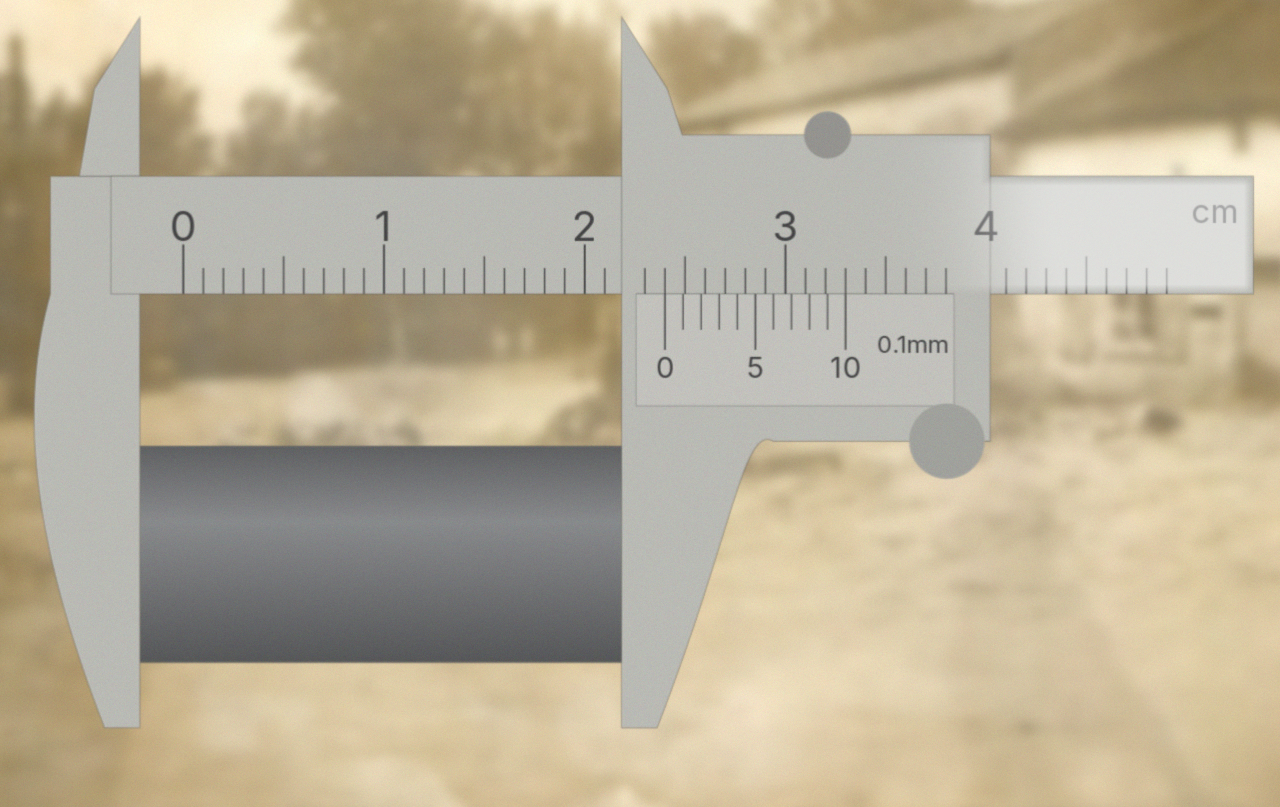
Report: 24.0mm
